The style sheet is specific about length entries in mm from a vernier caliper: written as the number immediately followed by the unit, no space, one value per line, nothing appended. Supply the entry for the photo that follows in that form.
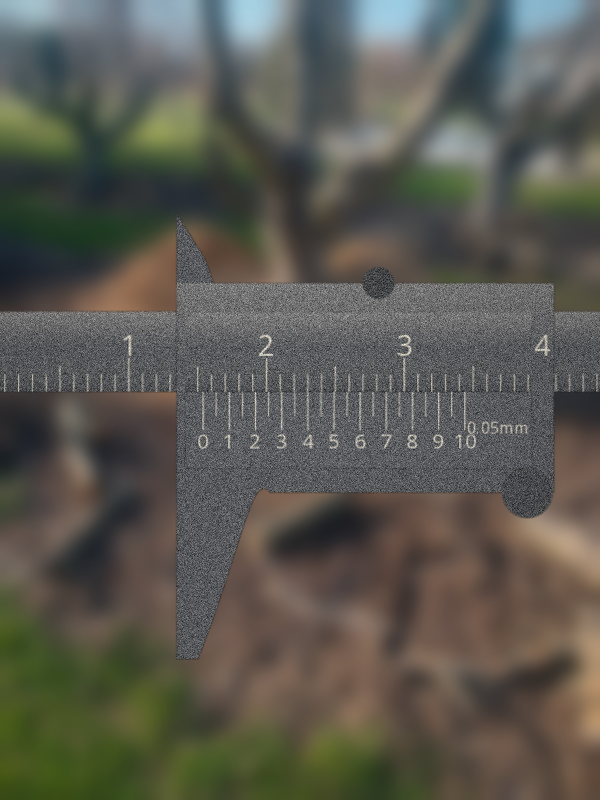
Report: 15.4mm
